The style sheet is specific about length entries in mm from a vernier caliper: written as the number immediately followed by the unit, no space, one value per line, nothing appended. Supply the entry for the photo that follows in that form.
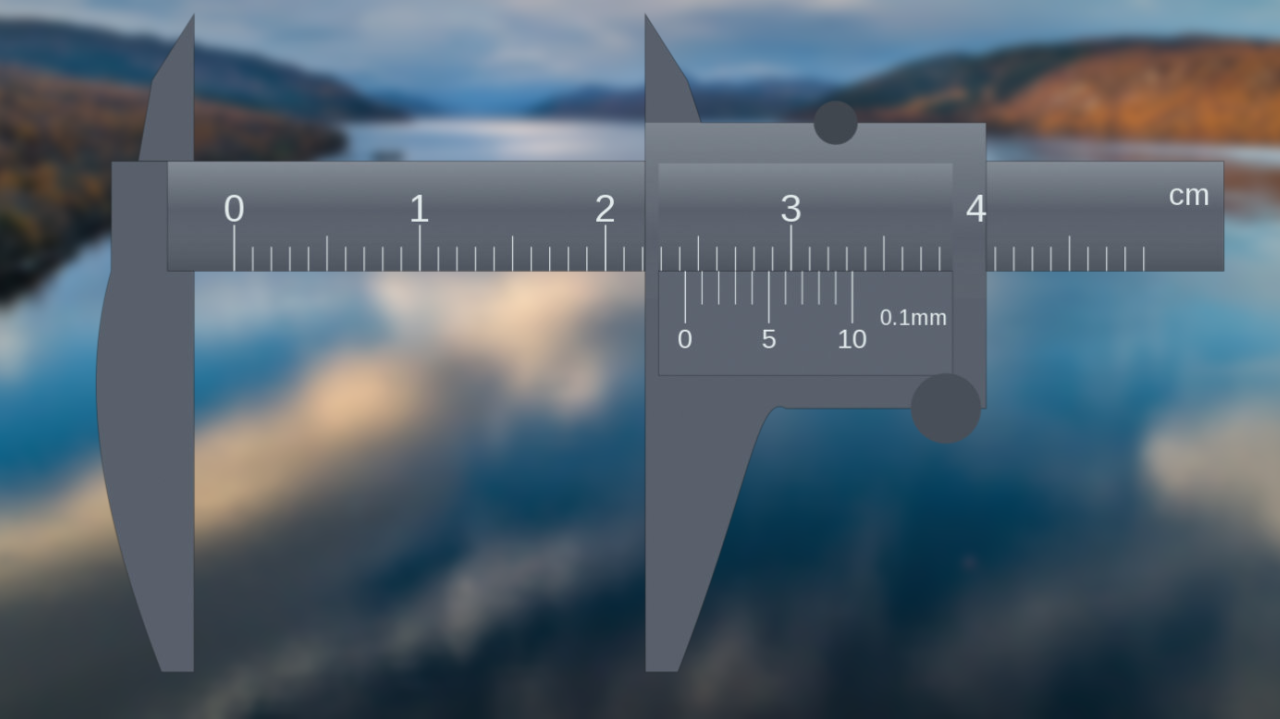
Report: 24.3mm
